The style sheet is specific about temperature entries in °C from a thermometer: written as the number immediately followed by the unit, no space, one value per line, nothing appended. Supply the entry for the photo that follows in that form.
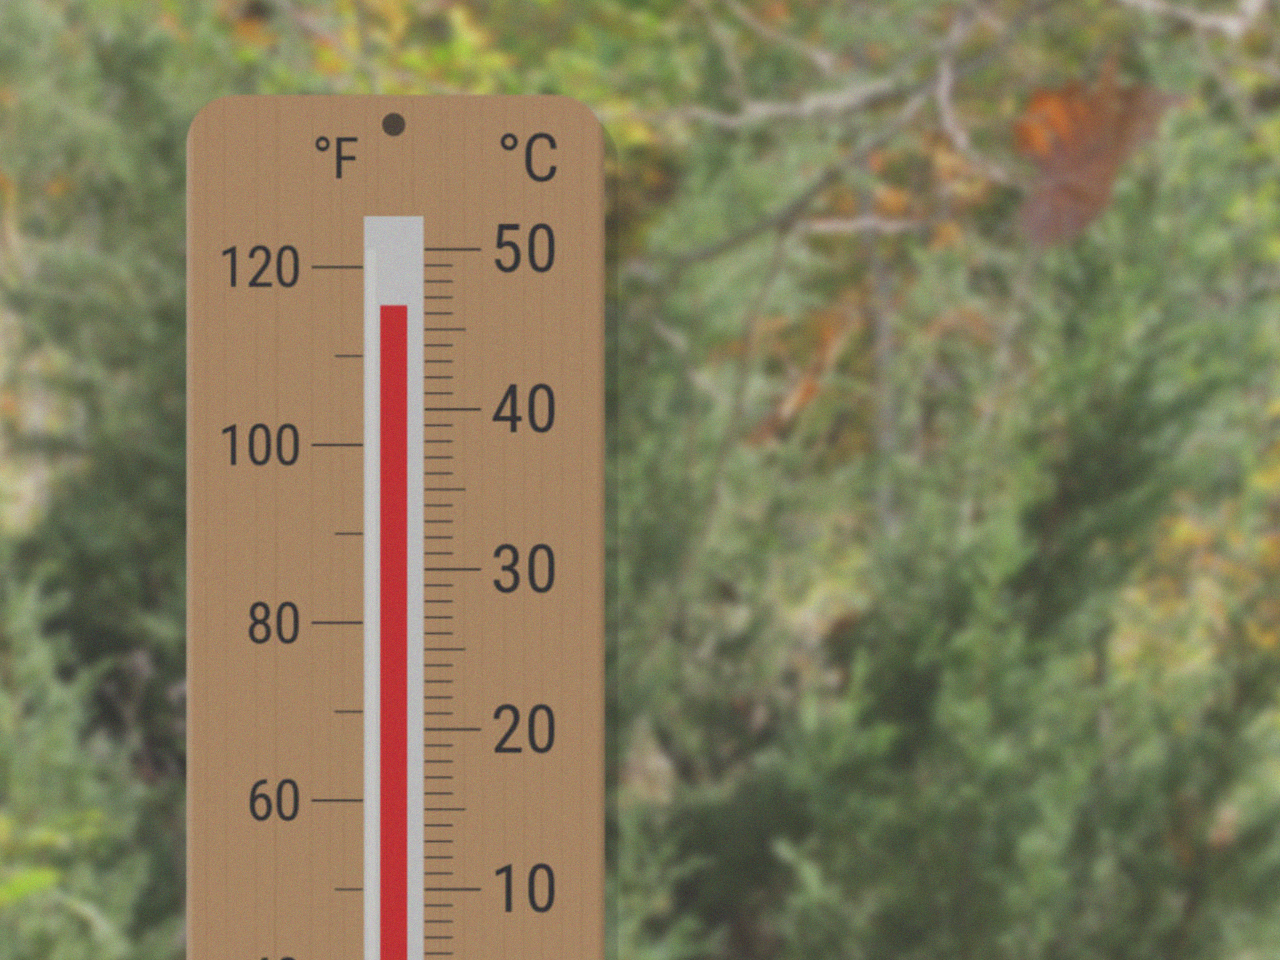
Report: 46.5°C
